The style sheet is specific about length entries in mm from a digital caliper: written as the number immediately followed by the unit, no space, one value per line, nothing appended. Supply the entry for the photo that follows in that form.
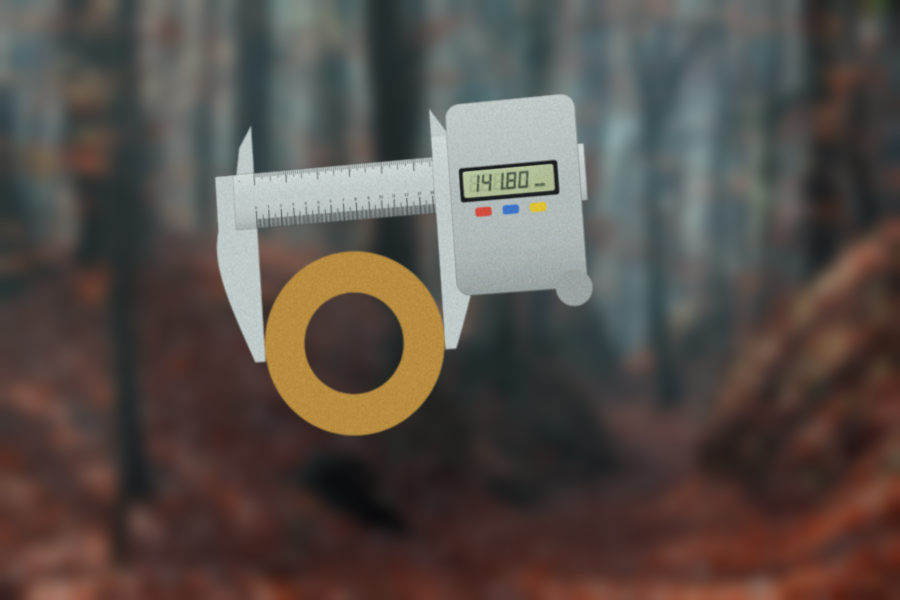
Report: 141.80mm
